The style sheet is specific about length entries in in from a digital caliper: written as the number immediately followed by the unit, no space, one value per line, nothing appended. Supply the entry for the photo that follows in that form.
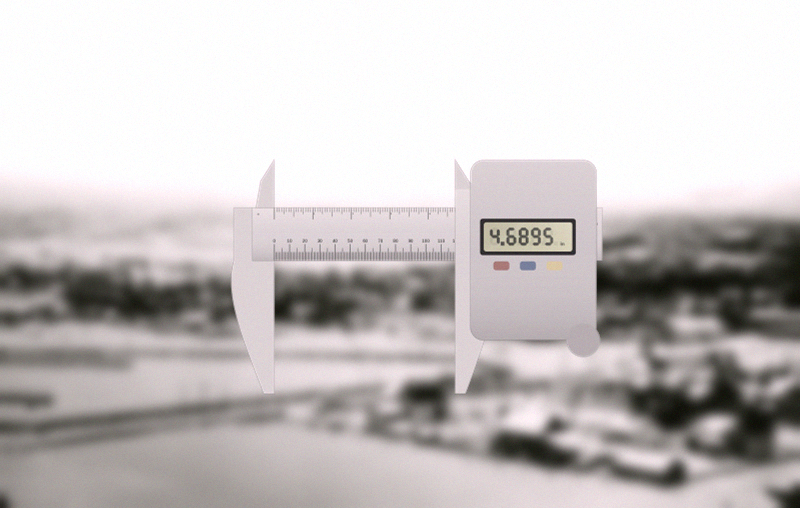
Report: 4.6895in
